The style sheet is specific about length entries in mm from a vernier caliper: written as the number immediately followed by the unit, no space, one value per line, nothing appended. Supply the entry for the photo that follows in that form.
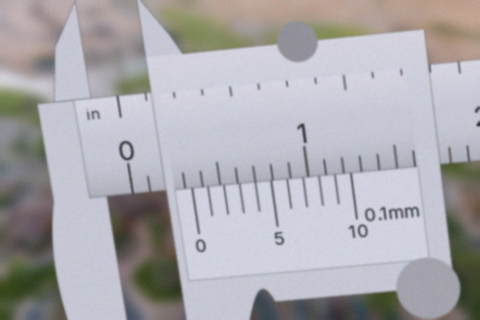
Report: 3.4mm
